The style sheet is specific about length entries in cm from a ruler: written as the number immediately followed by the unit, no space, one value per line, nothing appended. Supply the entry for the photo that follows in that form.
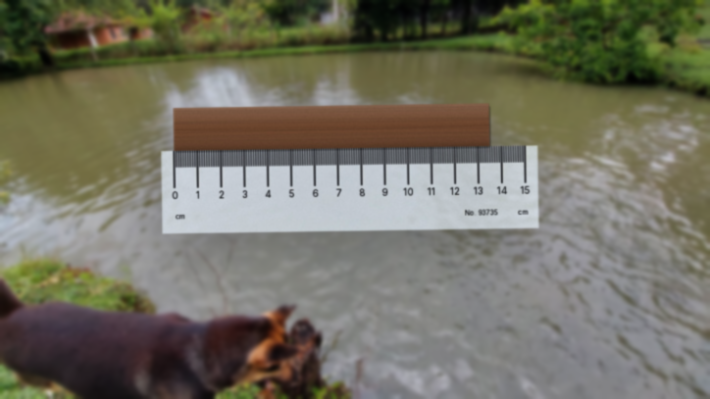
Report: 13.5cm
